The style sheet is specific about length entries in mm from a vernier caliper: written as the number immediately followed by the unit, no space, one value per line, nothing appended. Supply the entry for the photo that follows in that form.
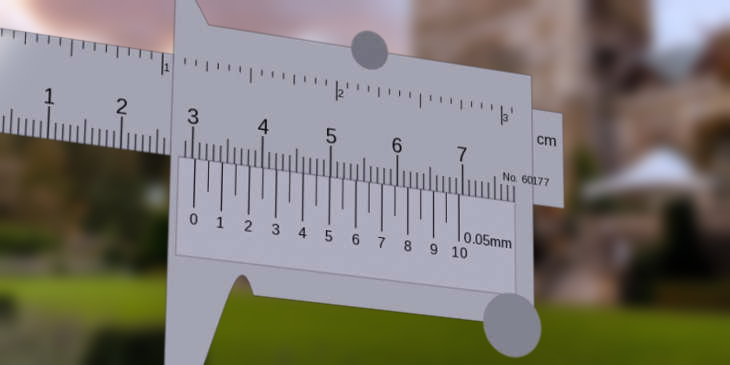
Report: 30.4mm
